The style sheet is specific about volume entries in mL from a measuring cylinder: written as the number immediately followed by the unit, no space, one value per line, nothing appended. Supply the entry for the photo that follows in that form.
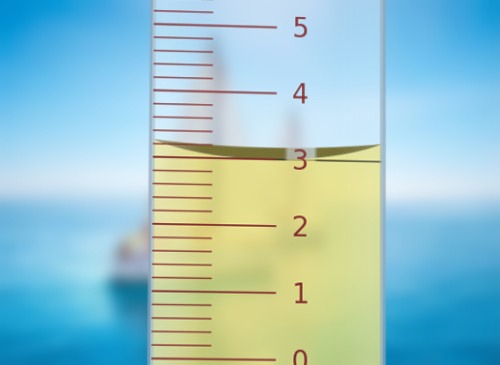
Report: 3mL
